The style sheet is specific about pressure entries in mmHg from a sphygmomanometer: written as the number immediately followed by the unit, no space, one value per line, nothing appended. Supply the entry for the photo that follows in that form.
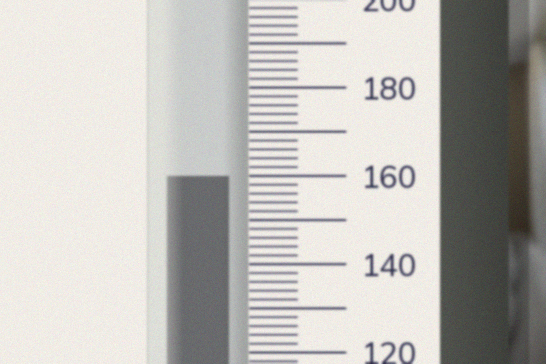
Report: 160mmHg
